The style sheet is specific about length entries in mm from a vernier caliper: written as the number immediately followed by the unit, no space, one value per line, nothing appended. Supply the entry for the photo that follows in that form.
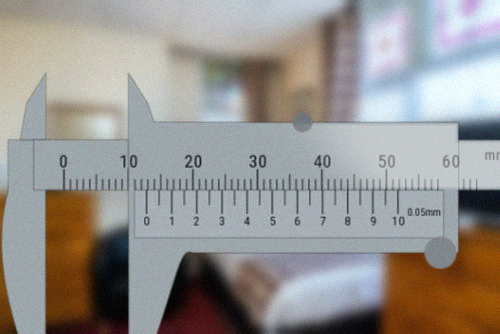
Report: 12.8mm
